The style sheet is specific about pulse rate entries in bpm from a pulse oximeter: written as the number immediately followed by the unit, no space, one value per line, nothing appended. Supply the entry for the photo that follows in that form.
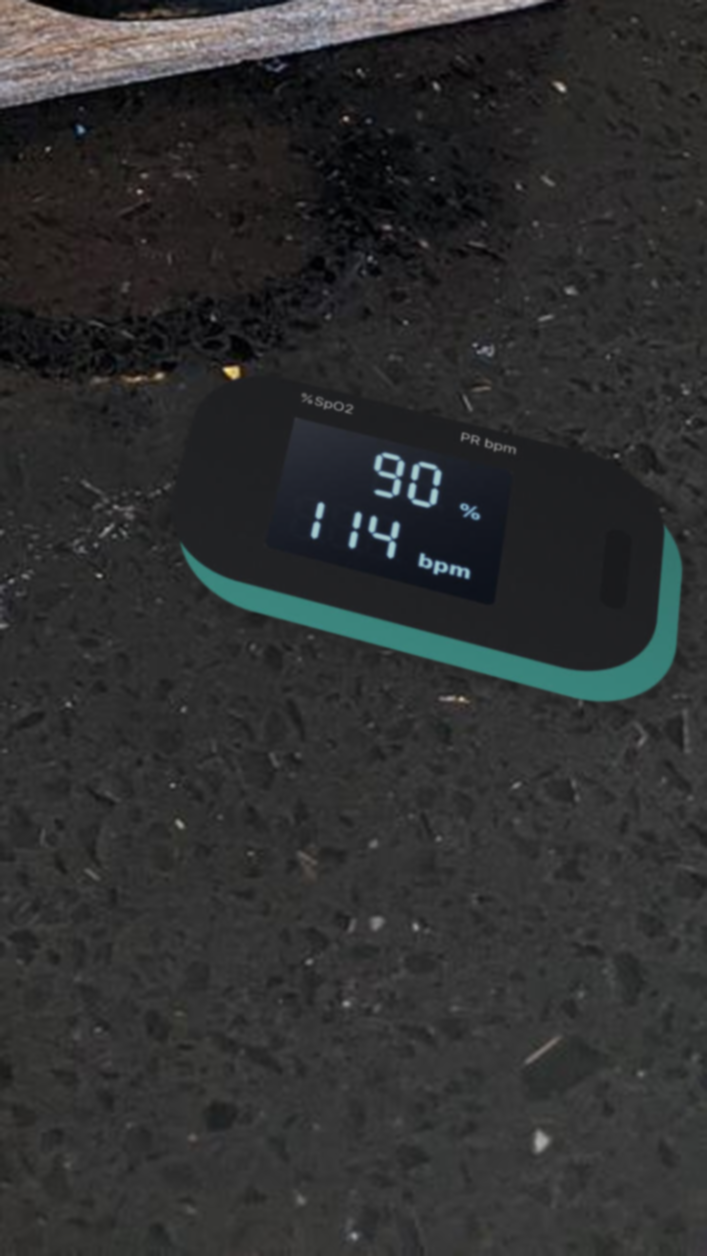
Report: 114bpm
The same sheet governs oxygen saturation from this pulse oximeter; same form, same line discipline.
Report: 90%
